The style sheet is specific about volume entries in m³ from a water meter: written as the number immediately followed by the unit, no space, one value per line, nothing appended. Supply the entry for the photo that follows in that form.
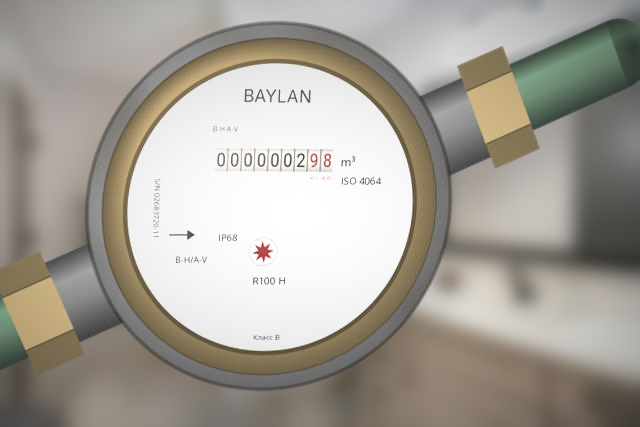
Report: 2.98m³
